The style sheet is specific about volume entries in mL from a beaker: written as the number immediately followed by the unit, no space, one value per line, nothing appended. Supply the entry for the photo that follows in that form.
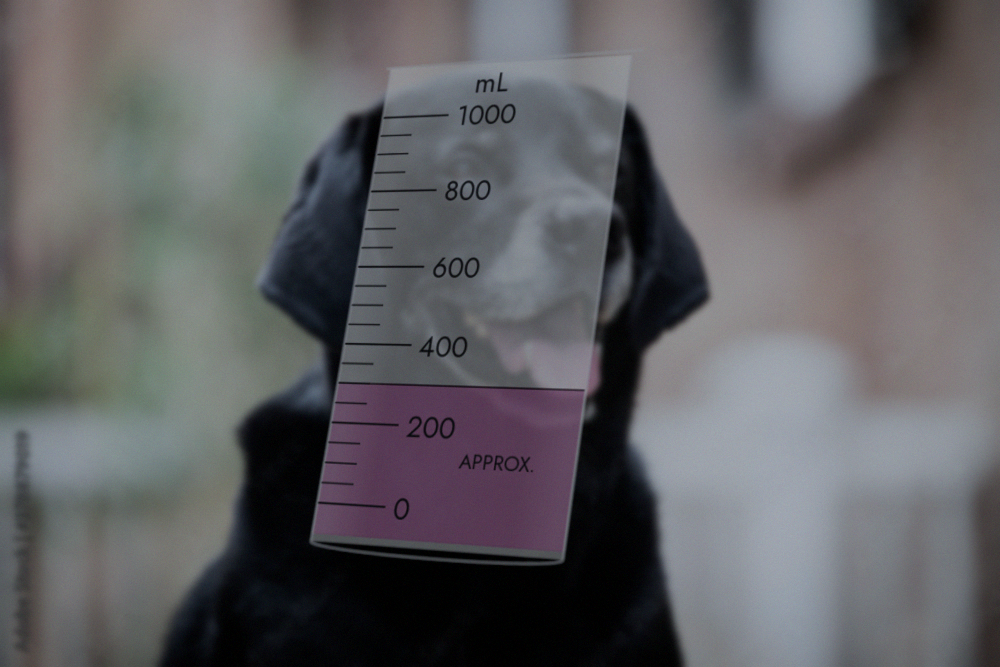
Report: 300mL
